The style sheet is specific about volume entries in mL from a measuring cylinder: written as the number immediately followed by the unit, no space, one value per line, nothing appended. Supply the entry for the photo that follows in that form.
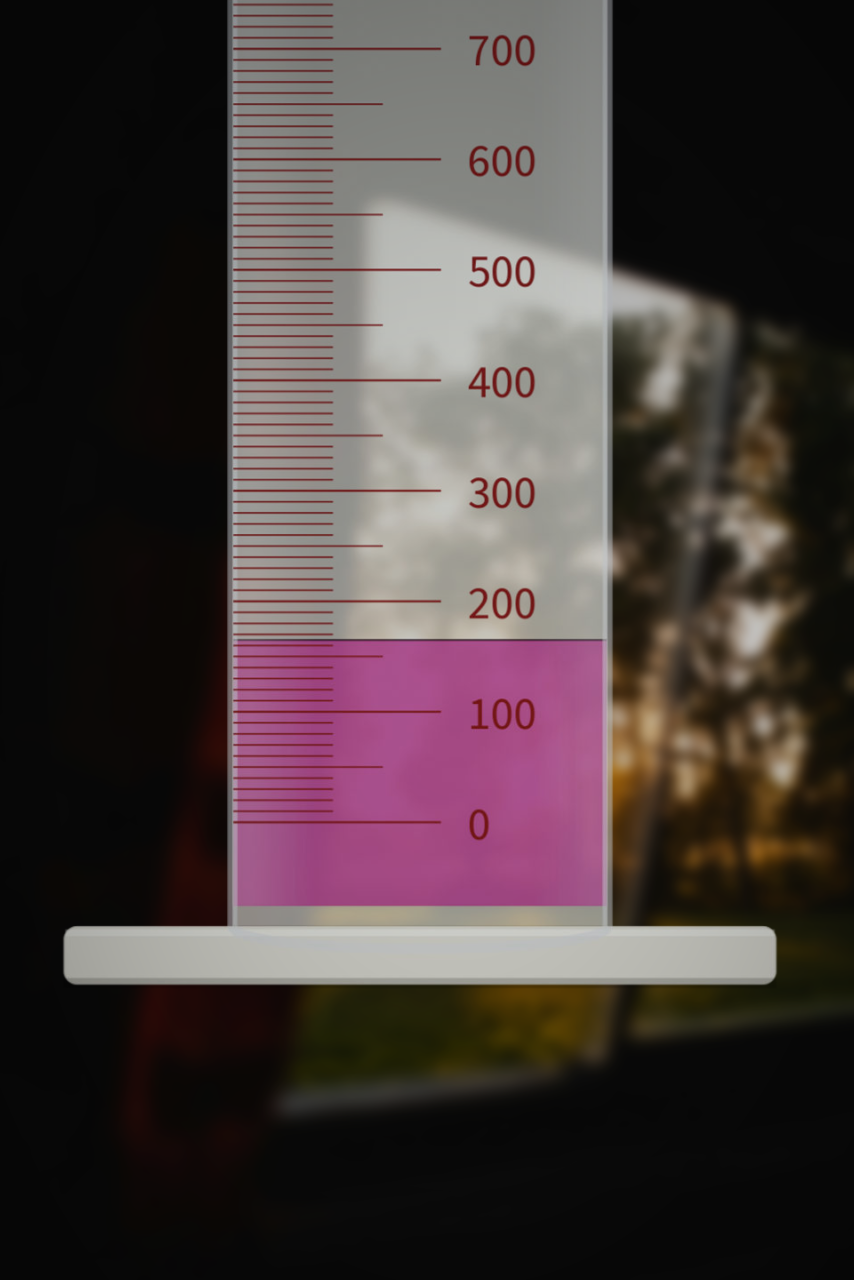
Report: 165mL
